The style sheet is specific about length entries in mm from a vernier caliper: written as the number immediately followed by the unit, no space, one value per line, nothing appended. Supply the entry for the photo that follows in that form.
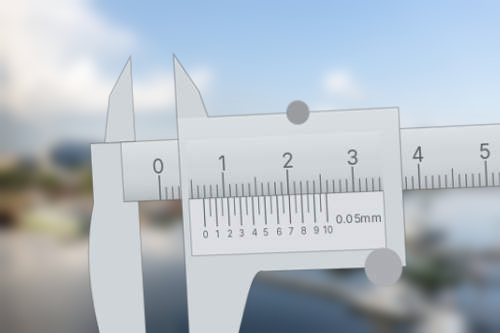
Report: 6.8mm
